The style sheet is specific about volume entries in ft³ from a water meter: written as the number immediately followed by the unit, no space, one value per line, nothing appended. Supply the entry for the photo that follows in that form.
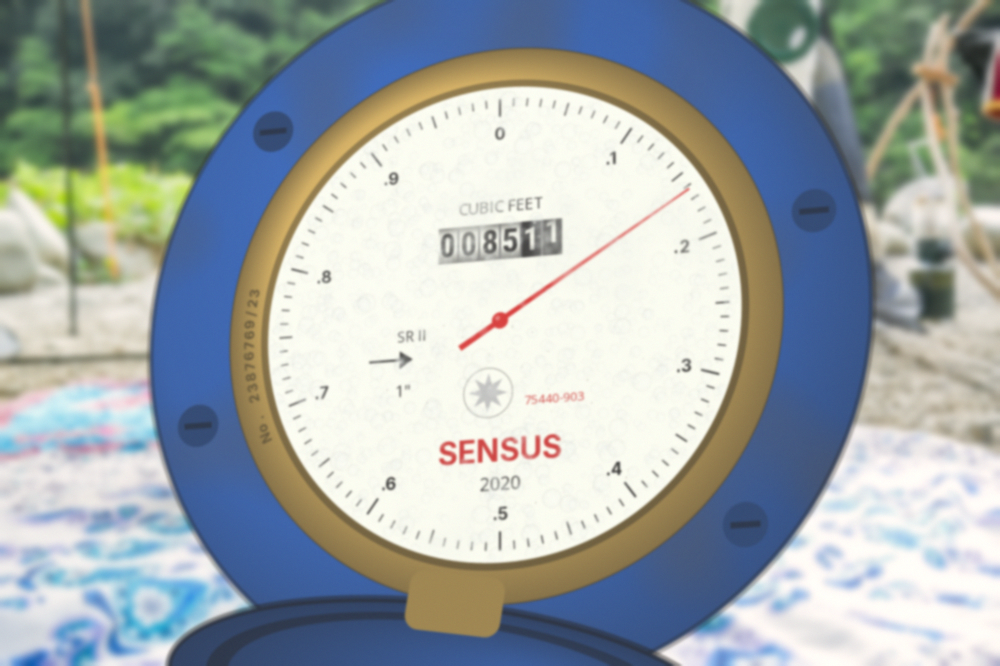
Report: 8511.16ft³
